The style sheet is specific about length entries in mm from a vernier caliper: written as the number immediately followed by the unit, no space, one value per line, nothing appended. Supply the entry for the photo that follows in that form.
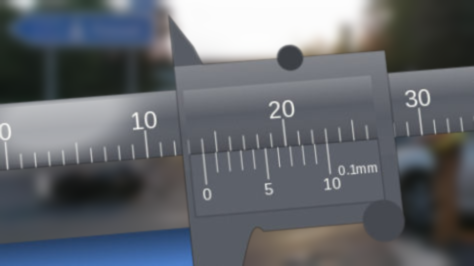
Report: 14.0mm
